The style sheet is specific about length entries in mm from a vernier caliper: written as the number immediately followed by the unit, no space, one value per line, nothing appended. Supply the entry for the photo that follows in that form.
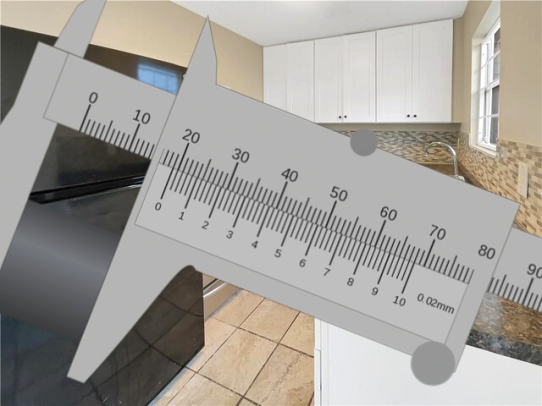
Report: 19.0mm
